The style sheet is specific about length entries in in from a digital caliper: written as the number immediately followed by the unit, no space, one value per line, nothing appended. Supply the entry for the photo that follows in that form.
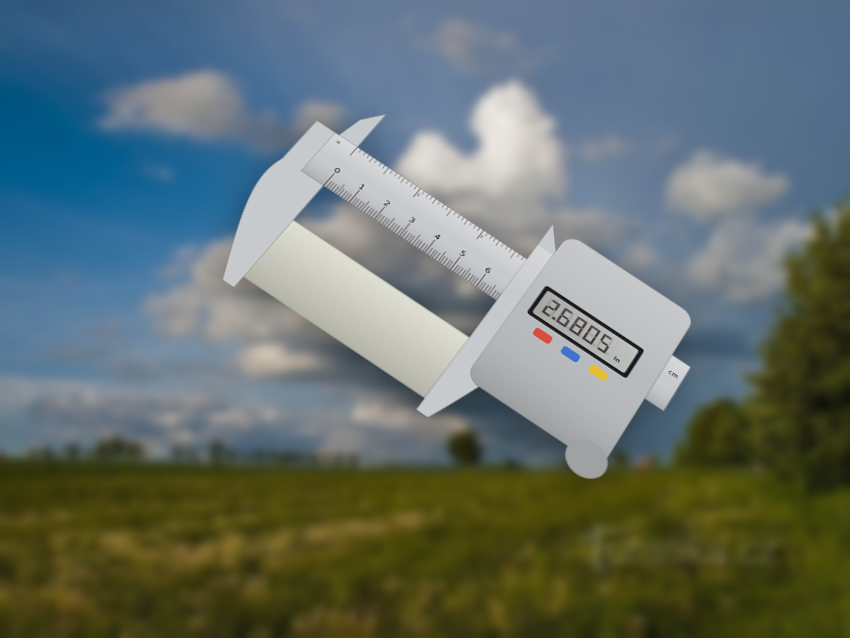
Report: 2.6805in
